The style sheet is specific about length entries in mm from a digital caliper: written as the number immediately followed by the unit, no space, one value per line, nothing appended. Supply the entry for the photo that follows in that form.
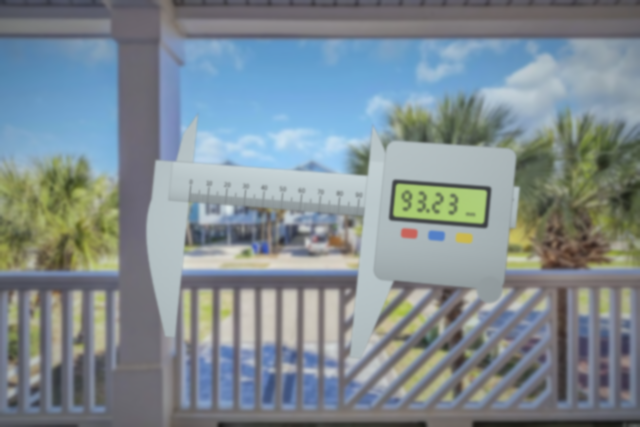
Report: 93.23mm
